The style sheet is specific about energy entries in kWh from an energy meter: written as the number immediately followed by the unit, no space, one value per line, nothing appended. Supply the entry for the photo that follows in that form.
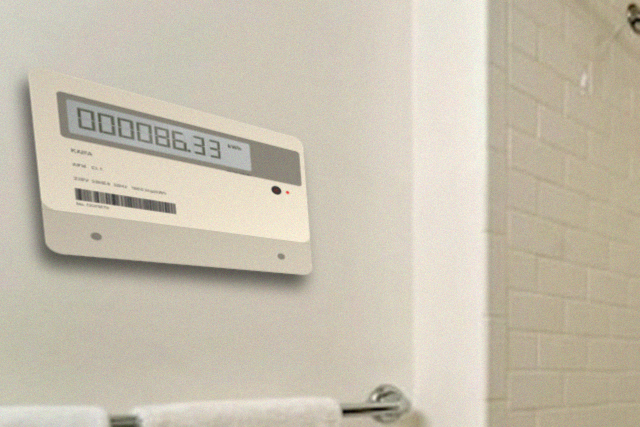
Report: 86.33kWh
